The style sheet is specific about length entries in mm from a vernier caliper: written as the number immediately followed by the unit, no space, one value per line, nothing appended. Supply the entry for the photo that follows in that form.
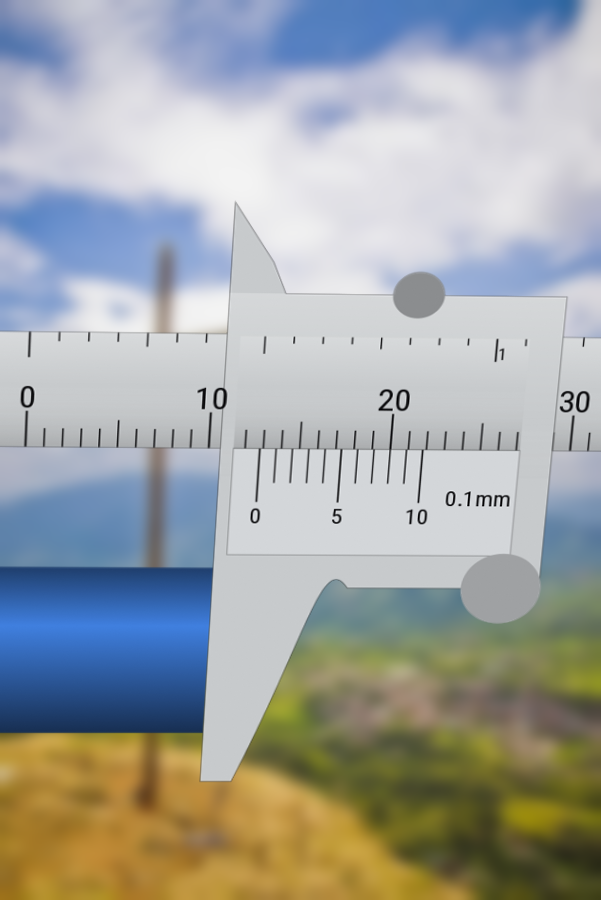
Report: 12.8mm
